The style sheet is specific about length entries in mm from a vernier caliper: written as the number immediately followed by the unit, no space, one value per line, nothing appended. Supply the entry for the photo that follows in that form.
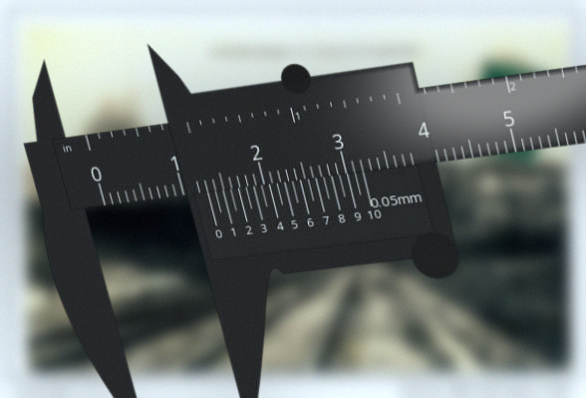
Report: 13.0mm
